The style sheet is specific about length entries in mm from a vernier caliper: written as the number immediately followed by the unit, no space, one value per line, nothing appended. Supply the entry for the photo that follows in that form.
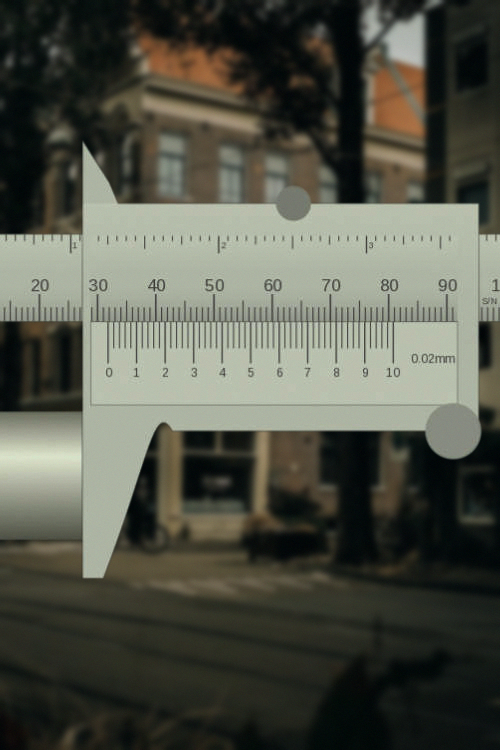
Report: 31.8mm
